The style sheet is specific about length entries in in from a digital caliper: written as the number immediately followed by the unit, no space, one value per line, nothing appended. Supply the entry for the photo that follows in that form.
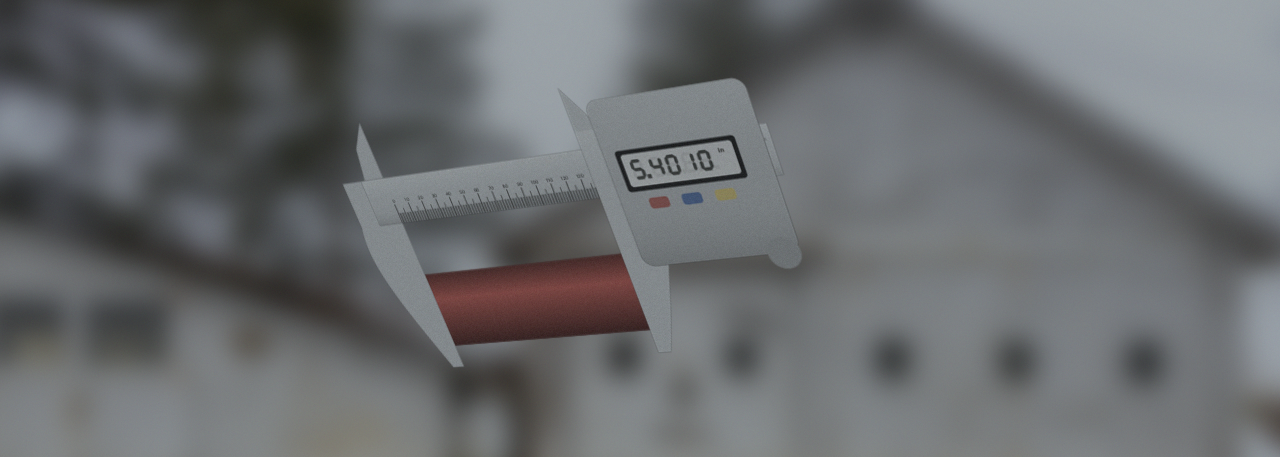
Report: 5.4010in
